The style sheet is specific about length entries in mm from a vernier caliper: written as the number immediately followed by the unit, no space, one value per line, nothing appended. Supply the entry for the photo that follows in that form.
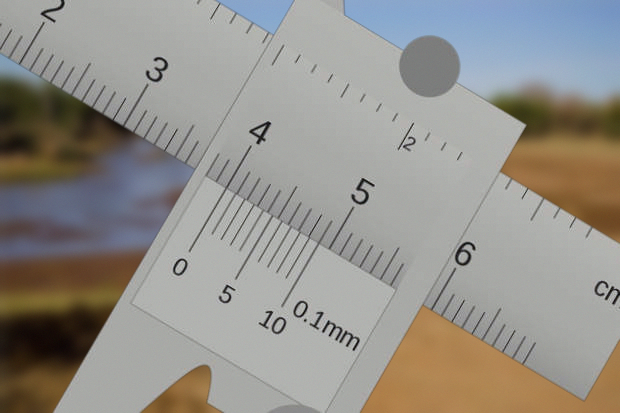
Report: 40.0mm
